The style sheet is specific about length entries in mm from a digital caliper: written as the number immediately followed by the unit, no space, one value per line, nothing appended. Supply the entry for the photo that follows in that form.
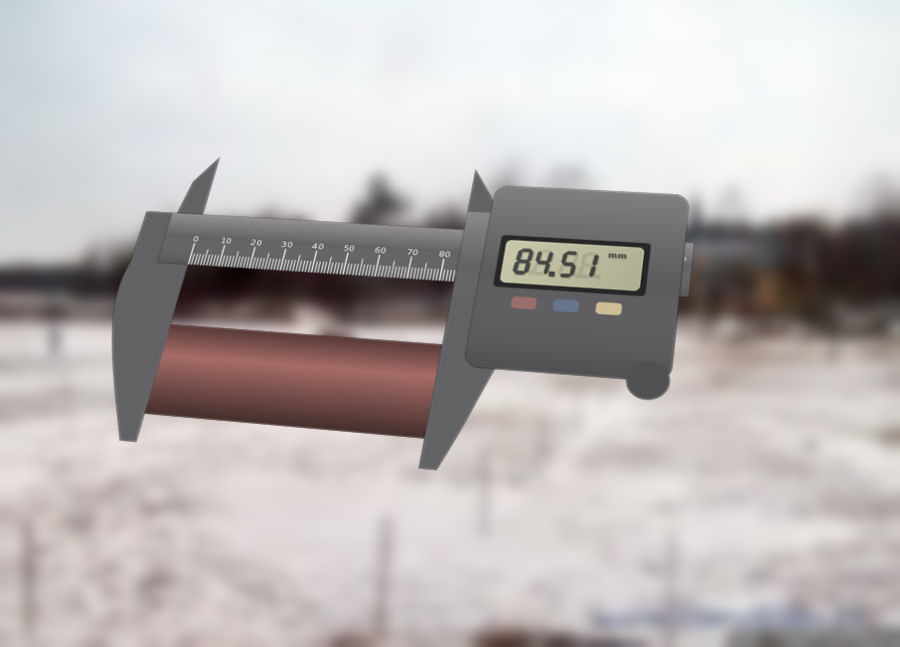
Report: 84.51mm
